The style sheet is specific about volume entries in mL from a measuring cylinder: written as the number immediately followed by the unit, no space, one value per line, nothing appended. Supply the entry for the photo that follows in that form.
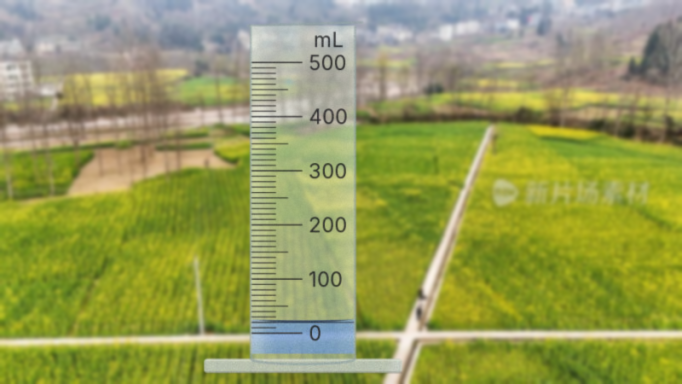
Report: 20mL
